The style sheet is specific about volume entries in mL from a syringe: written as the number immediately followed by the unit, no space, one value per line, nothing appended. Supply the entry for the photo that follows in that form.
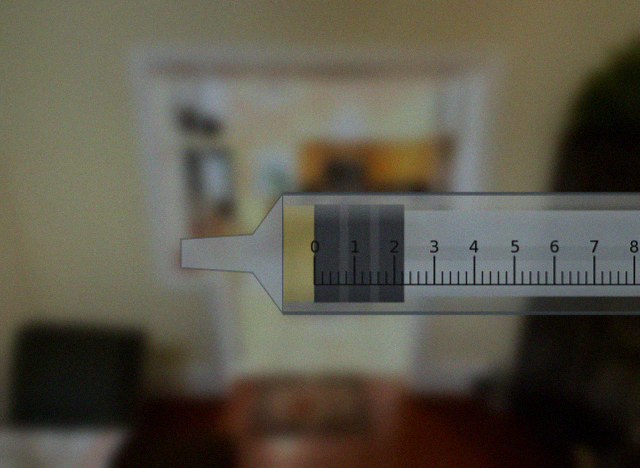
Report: 0mL
